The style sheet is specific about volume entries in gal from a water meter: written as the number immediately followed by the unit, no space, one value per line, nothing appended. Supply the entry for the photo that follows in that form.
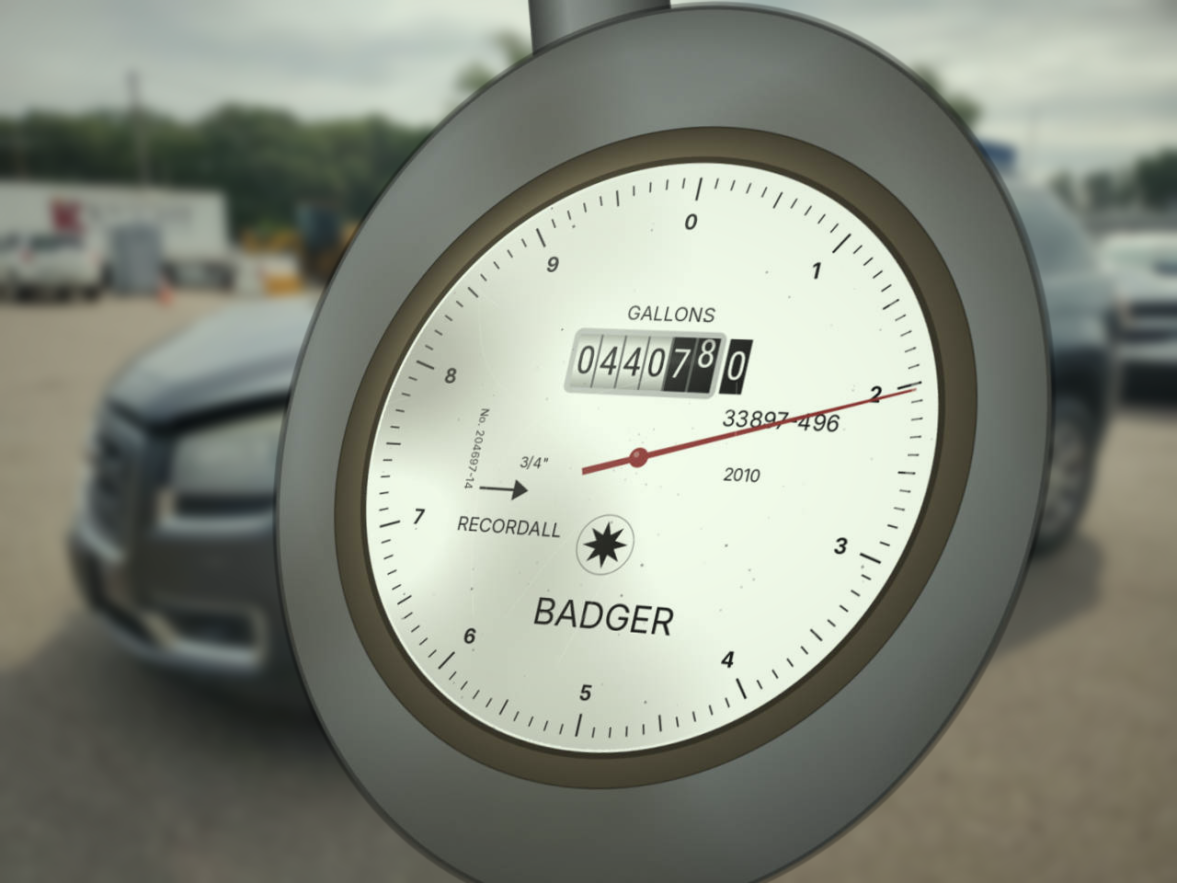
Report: 440782.0gal
